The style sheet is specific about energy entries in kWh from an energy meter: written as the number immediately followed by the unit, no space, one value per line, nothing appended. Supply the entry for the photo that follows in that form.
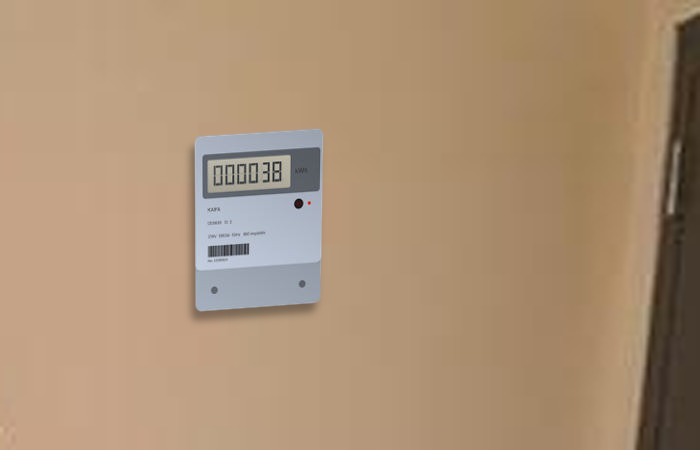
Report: 38kWh
